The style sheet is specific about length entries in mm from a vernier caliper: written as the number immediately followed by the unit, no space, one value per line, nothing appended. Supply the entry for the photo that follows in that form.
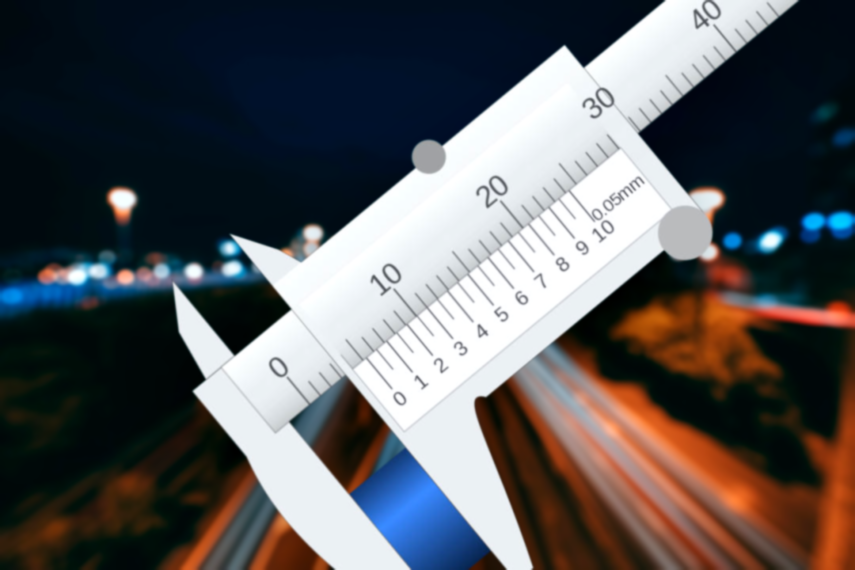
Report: 5.3mm
